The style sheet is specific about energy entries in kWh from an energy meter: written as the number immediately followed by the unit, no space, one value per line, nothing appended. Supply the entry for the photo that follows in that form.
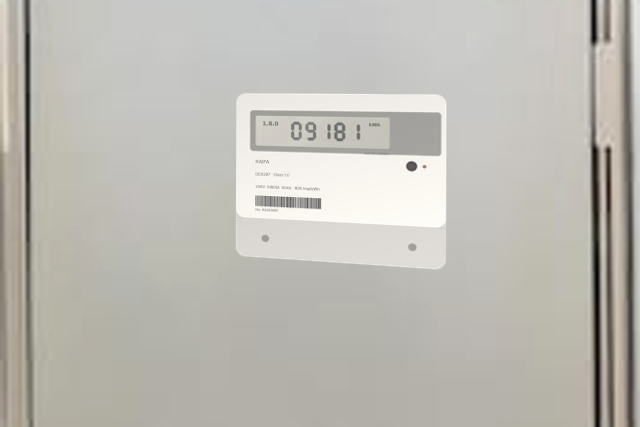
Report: 9181kWh
